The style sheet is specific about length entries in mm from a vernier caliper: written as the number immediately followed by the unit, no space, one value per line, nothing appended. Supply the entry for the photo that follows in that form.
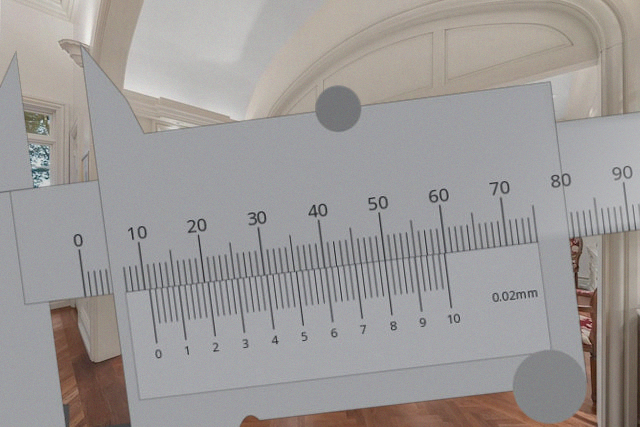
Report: 10.8mm
